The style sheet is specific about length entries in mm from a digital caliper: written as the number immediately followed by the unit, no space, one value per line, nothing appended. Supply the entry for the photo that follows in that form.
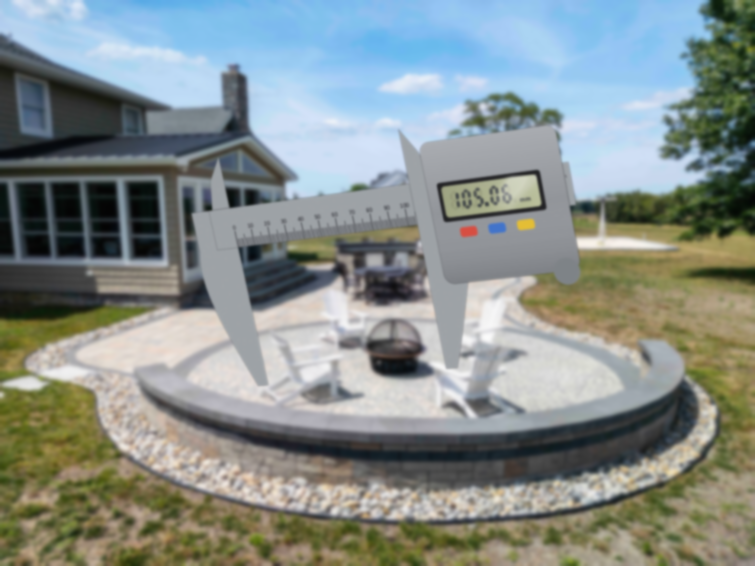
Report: 105.06mm
